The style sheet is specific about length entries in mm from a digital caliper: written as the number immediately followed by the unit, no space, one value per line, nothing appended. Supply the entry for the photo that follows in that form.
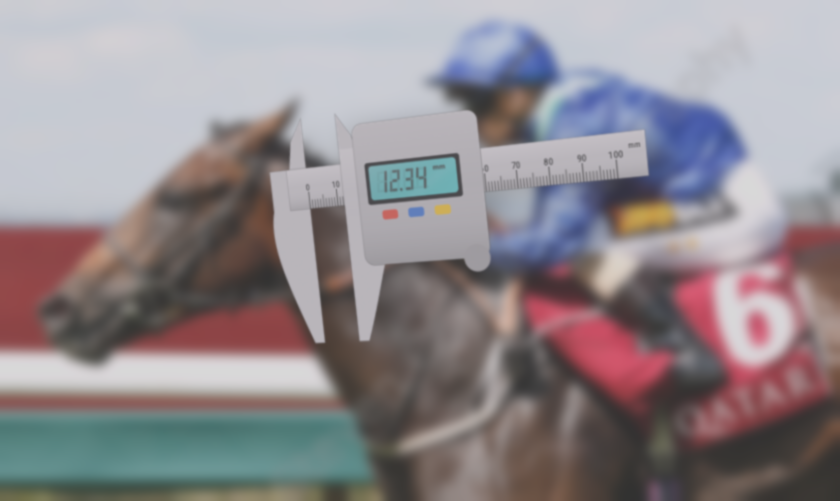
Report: 12.34mm
